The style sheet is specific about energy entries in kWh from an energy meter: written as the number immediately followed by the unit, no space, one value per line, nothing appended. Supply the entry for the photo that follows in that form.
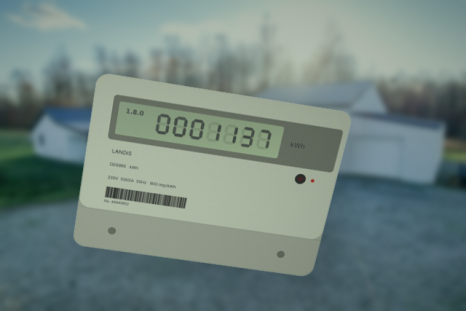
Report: 1137kWh
